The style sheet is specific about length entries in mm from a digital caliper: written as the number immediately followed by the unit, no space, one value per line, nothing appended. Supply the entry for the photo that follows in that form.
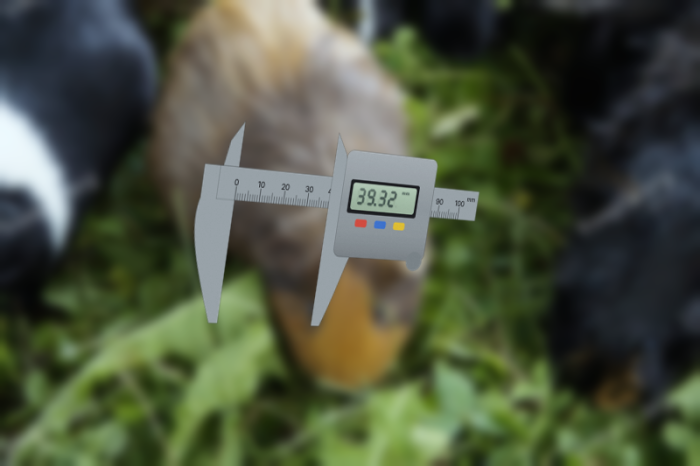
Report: 39.32mm
